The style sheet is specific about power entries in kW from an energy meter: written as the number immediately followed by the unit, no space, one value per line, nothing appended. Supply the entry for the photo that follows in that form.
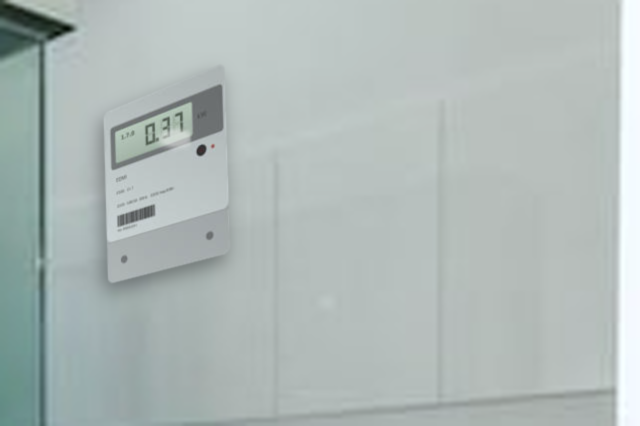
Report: 0.37kW
